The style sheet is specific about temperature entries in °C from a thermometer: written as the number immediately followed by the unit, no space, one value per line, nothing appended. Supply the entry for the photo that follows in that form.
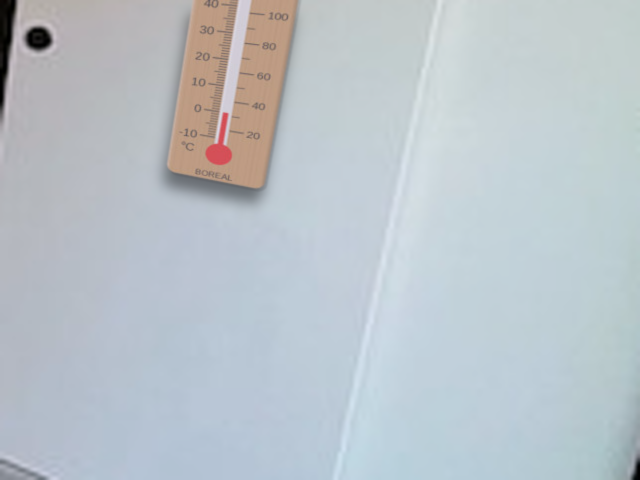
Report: 0°C
